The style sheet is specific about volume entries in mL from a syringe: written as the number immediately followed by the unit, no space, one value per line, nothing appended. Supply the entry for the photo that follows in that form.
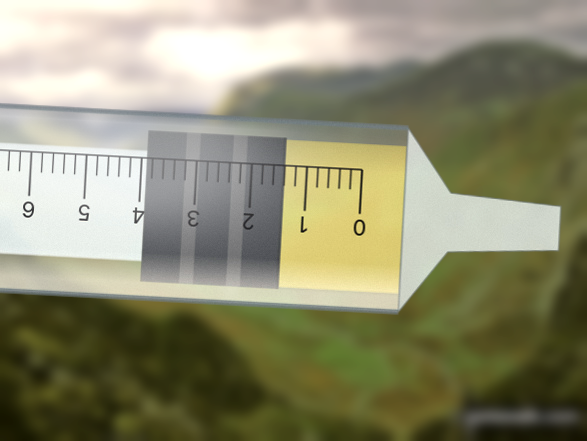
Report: 1.4mL
